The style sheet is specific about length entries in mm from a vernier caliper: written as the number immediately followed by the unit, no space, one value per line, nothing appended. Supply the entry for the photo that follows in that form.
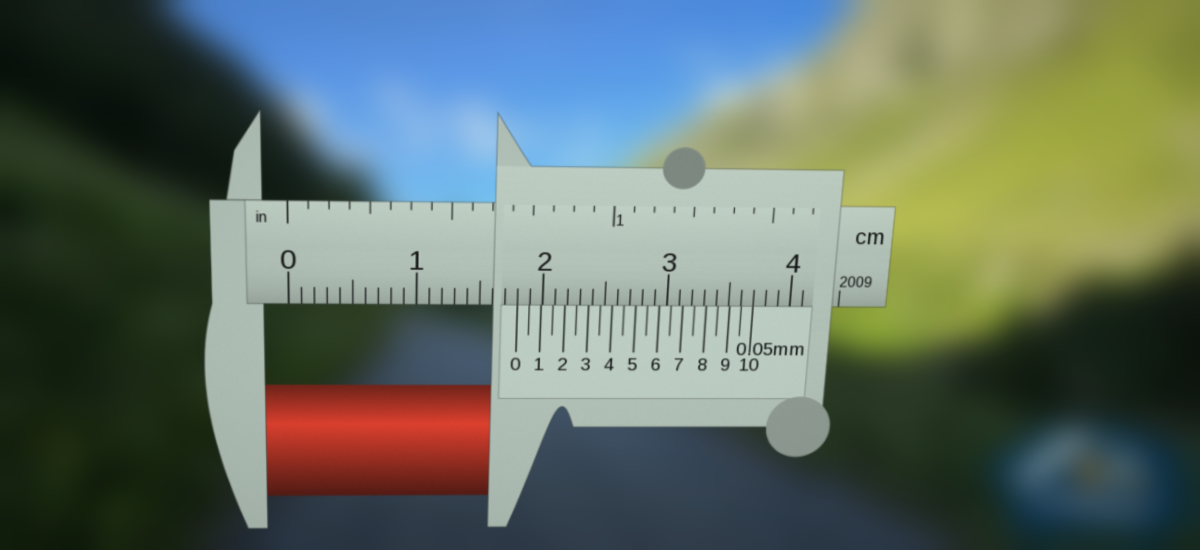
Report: 18.0mm
